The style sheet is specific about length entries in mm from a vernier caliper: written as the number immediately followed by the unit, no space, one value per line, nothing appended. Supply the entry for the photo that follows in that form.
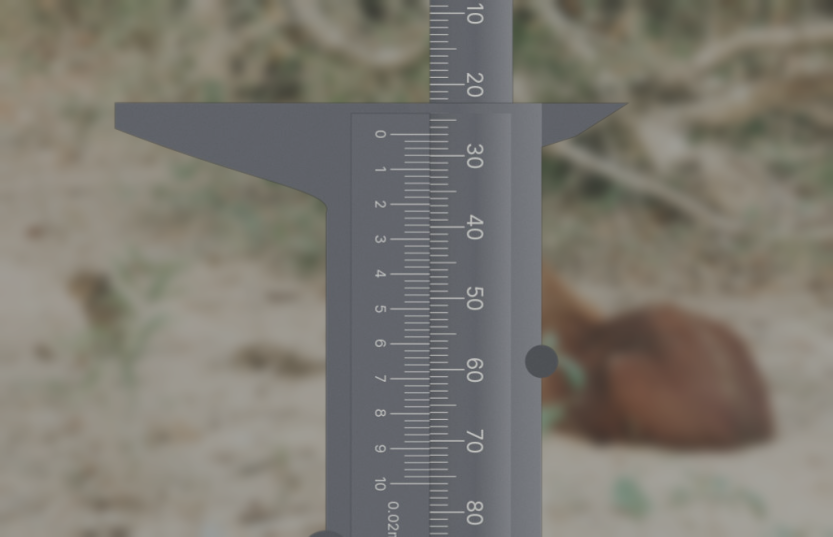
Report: 27.0mm
